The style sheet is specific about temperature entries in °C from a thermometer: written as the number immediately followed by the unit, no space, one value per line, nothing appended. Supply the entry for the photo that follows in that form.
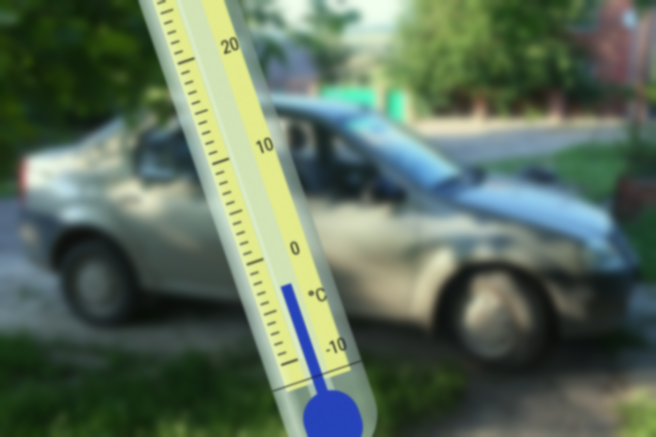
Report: -3°C
